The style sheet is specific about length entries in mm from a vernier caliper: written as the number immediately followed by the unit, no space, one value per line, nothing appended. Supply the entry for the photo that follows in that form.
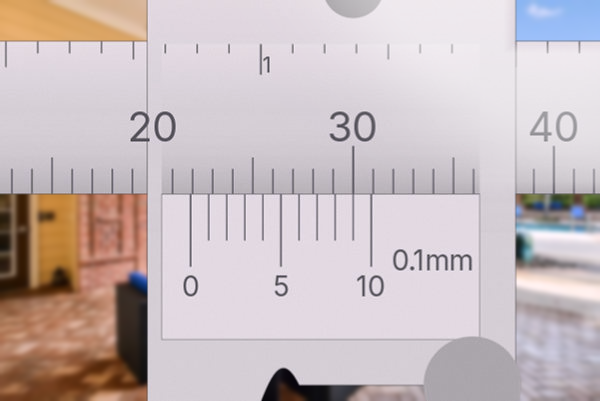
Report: 21.9mm
